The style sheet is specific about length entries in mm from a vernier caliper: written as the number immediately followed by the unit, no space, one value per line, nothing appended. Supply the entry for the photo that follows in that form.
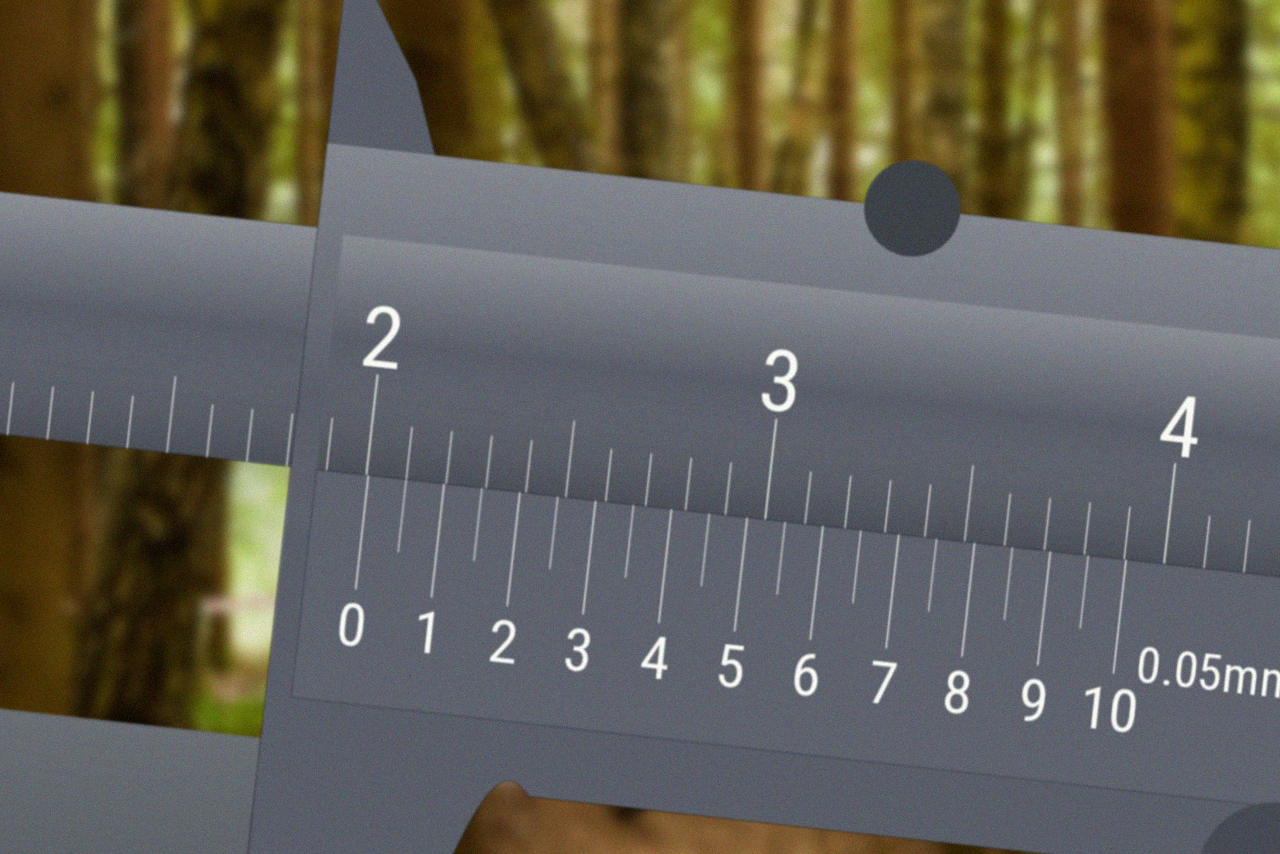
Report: 20.05mm
